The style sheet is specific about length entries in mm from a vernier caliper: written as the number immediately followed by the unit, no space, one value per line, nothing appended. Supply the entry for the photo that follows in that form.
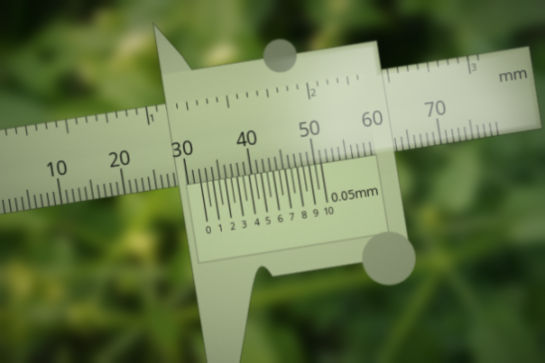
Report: 32.0mm
